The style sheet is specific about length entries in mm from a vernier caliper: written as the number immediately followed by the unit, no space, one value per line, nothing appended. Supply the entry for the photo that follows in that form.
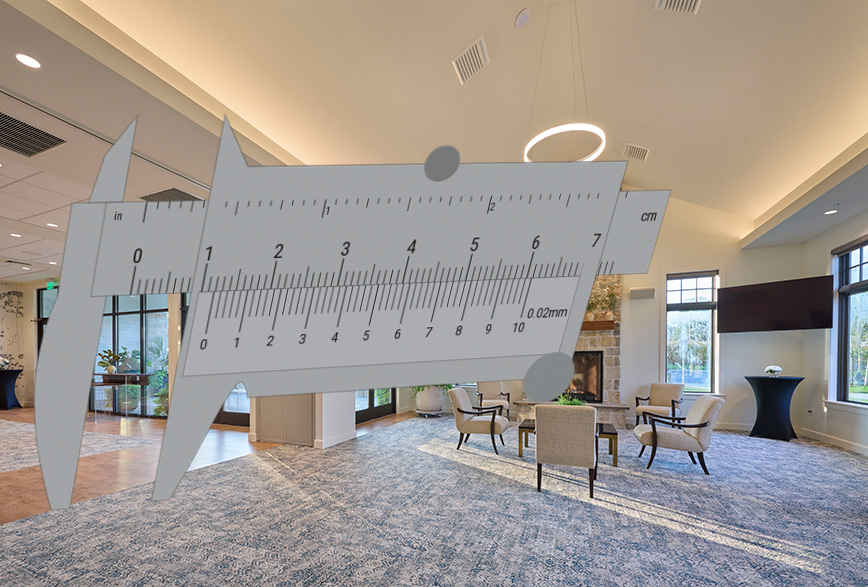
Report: 11.8mm
